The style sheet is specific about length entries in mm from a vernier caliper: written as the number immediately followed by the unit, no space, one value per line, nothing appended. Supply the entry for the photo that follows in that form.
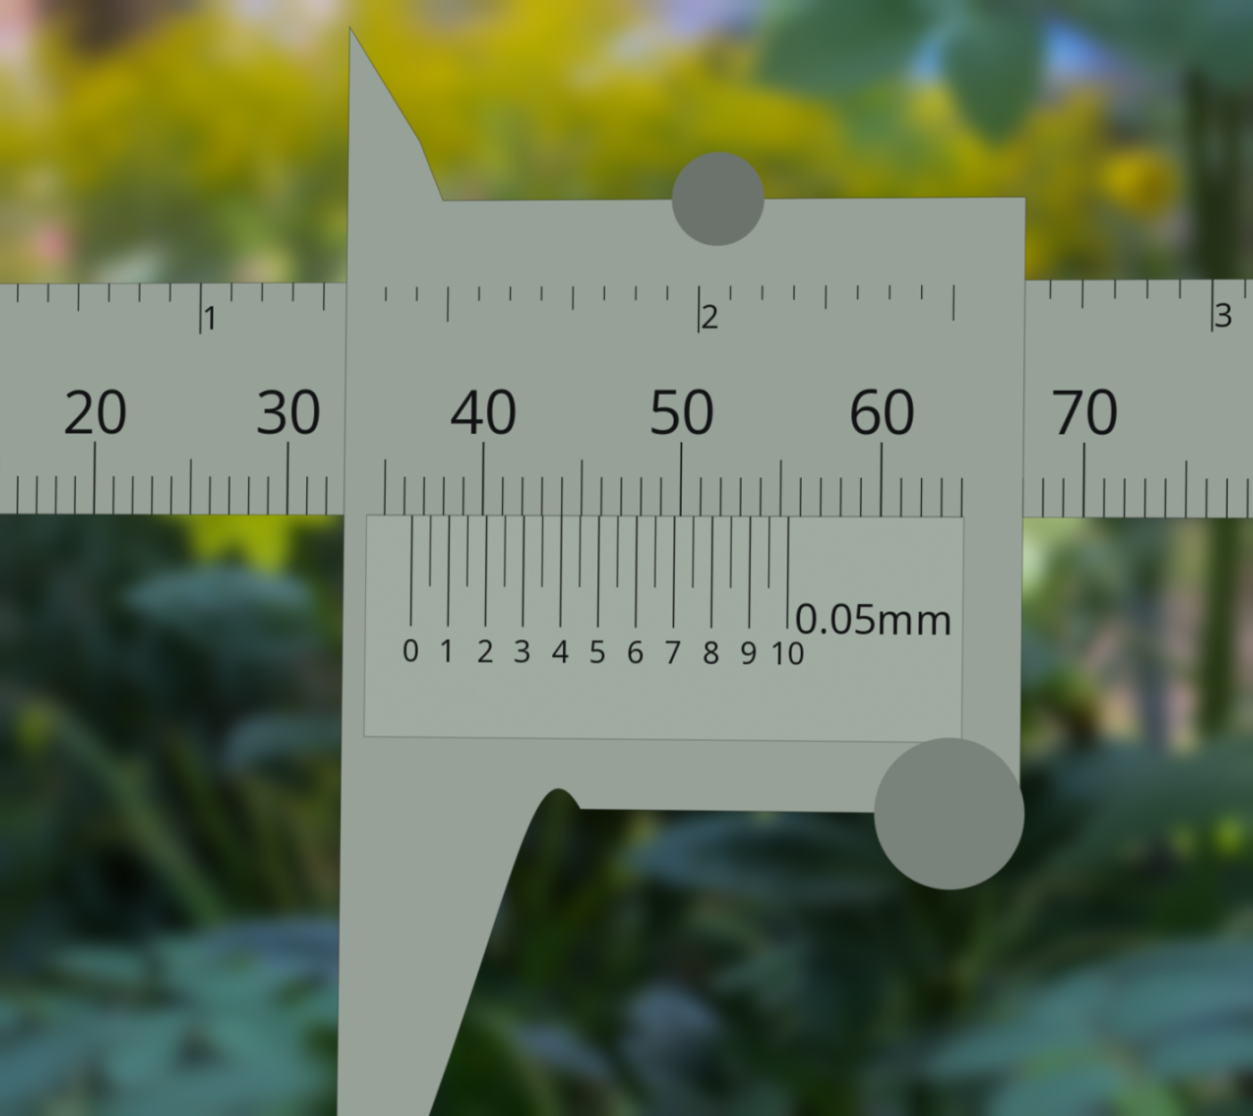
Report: 36.4mm
